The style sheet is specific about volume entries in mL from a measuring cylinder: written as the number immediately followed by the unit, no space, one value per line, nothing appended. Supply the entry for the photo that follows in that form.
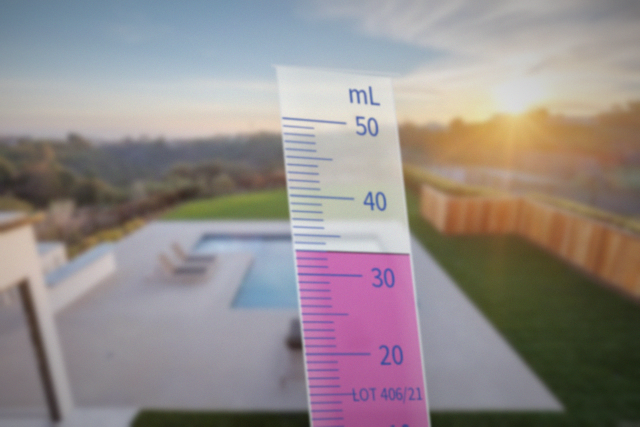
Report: 33mL
